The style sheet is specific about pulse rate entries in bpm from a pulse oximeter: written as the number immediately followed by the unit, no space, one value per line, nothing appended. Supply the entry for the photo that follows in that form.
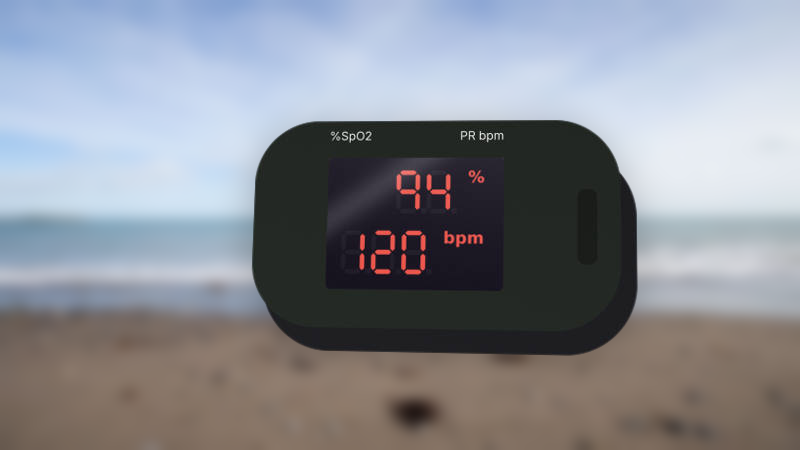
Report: 120bpm
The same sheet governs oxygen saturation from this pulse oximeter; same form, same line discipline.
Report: 94%
